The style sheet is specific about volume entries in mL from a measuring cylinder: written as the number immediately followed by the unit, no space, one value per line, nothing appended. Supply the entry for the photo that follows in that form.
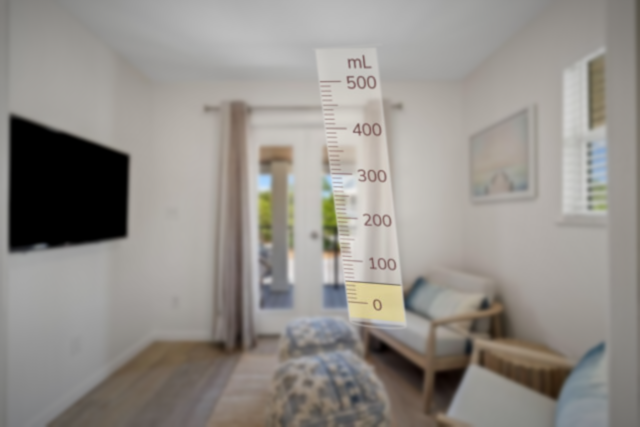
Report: 50mL
